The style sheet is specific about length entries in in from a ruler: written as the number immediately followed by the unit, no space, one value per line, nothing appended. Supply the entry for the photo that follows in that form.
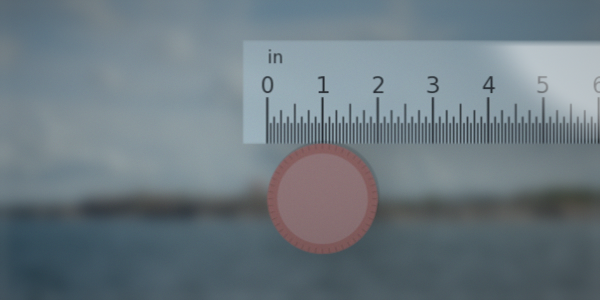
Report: 2in
